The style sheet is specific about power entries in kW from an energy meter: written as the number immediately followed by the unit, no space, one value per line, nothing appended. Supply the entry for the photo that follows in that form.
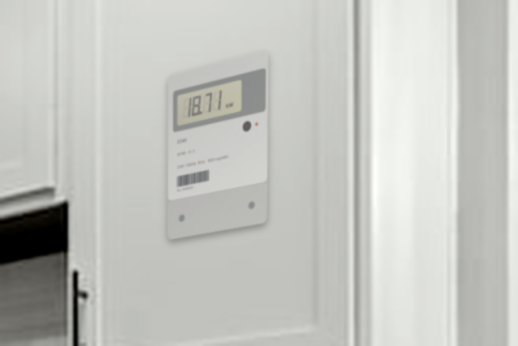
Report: 18.71kW
